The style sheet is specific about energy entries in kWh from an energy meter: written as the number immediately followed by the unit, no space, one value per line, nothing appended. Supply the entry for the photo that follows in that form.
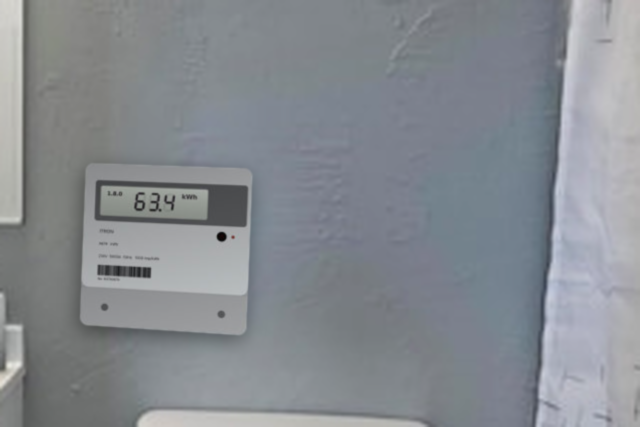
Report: 63.4kWh
